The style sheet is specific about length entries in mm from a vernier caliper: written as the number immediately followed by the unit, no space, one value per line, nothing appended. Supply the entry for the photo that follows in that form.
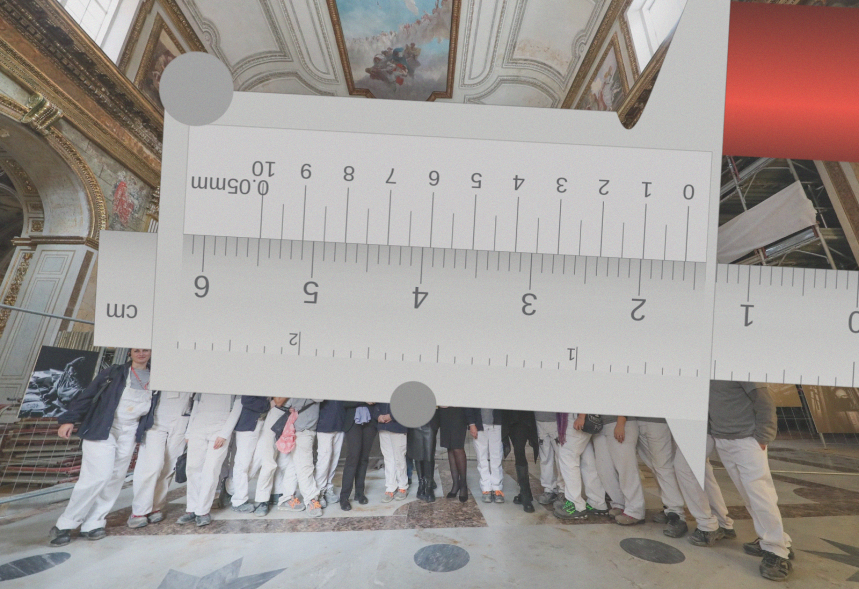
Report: 15.9mm
